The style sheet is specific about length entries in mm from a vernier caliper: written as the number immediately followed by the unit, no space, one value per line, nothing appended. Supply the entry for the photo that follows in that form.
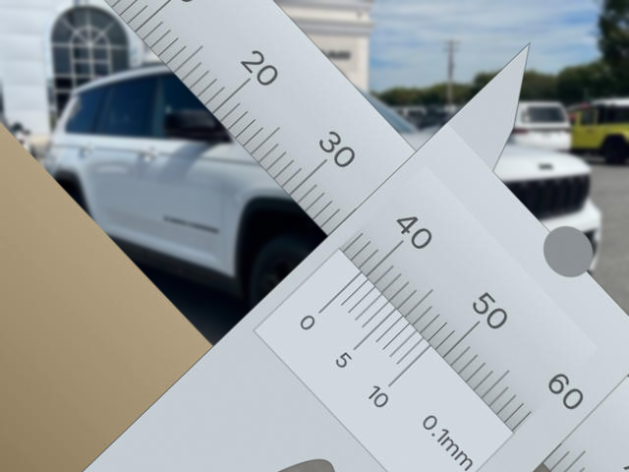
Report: 39.4mm
